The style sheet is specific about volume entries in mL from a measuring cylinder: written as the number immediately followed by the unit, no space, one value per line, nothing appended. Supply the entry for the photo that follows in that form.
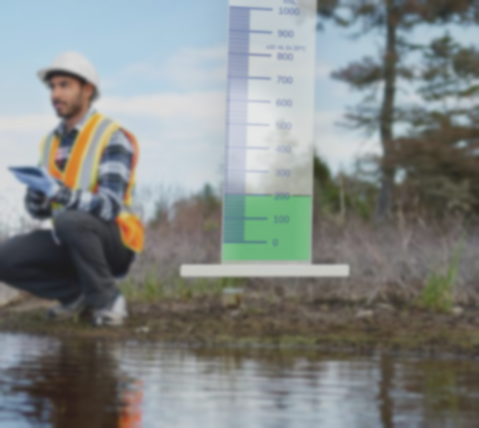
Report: 200mL
